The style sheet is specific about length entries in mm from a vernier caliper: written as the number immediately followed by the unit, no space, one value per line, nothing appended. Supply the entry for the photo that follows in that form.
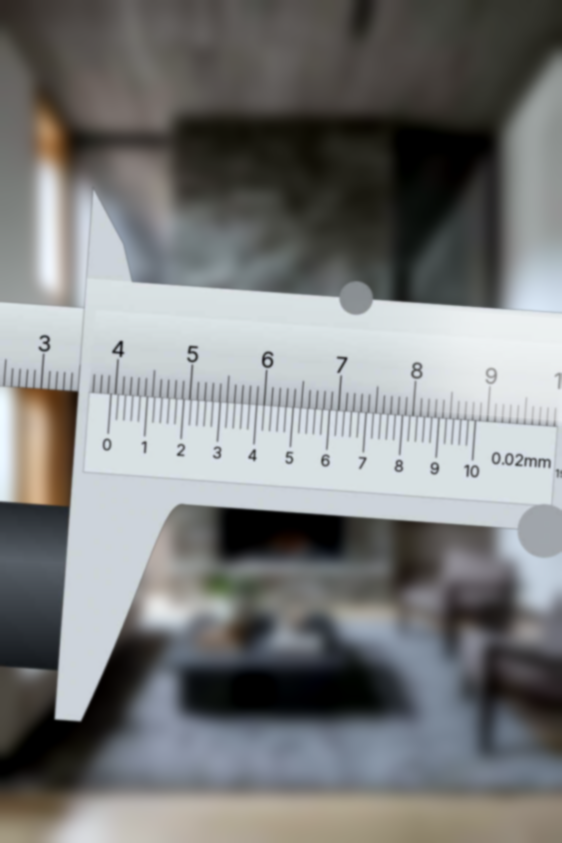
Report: 39.4mm
